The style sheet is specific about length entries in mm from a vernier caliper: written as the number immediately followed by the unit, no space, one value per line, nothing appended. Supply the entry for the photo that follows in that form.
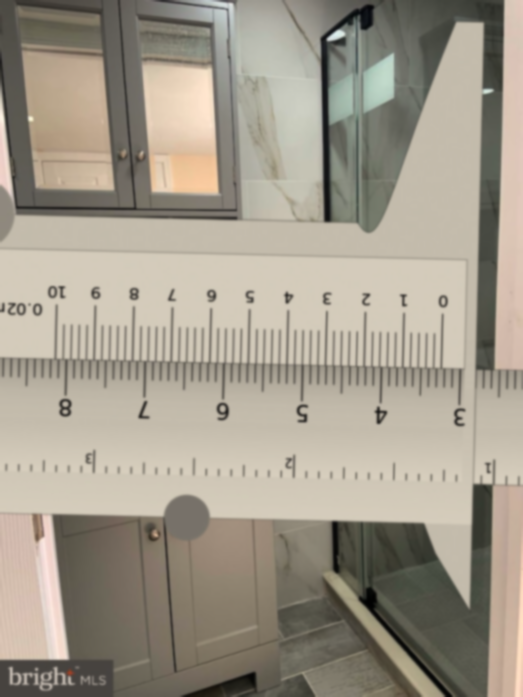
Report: 32.4mm
